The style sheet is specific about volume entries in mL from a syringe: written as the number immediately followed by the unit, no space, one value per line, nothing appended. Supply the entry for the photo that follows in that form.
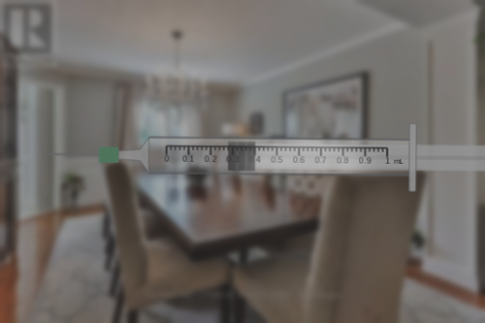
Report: 0.28mL
